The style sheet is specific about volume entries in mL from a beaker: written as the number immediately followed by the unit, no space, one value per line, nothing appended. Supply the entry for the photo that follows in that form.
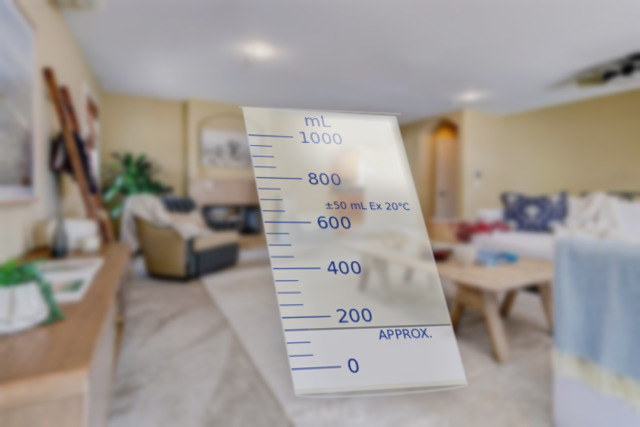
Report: 150mL
